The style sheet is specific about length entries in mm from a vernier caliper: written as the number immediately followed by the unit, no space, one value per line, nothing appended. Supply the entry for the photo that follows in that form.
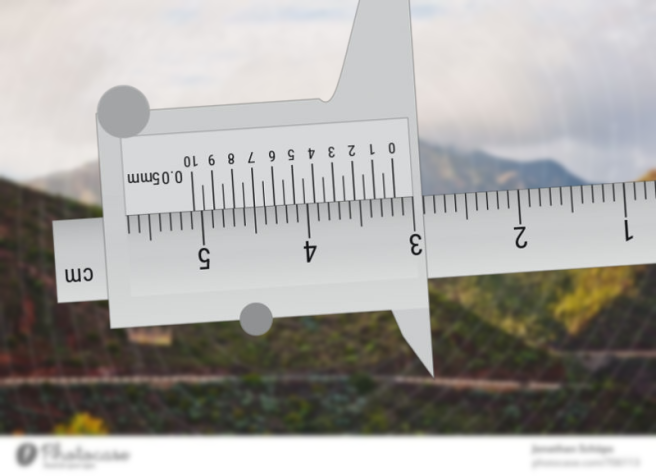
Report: 31.7mm
